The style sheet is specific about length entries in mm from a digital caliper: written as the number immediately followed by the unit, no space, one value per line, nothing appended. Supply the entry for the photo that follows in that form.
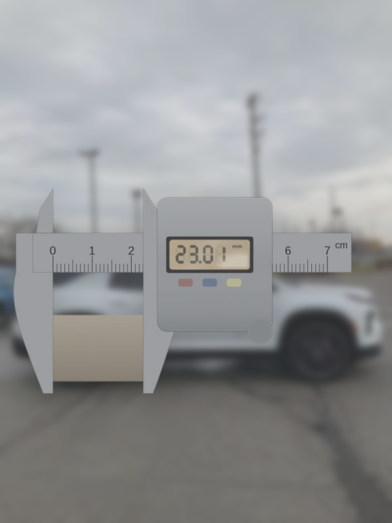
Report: 23.01mm
